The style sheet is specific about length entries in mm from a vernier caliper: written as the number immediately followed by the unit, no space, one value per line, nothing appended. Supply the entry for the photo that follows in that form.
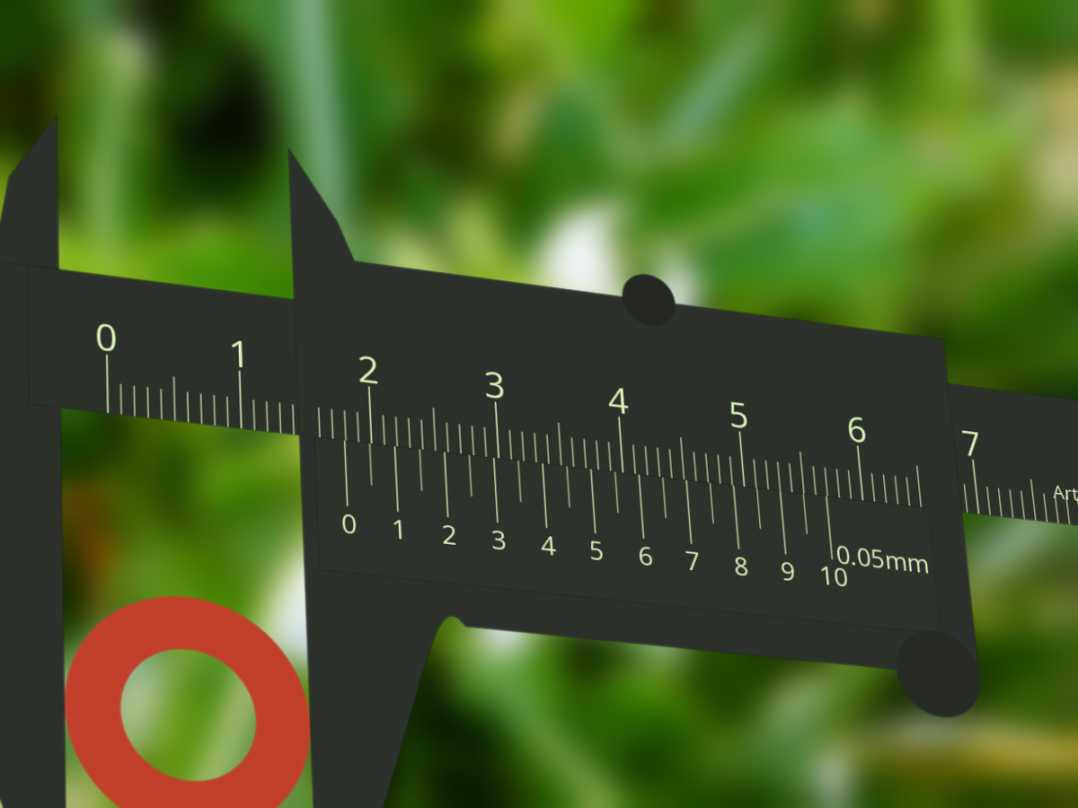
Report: 17.9mm
